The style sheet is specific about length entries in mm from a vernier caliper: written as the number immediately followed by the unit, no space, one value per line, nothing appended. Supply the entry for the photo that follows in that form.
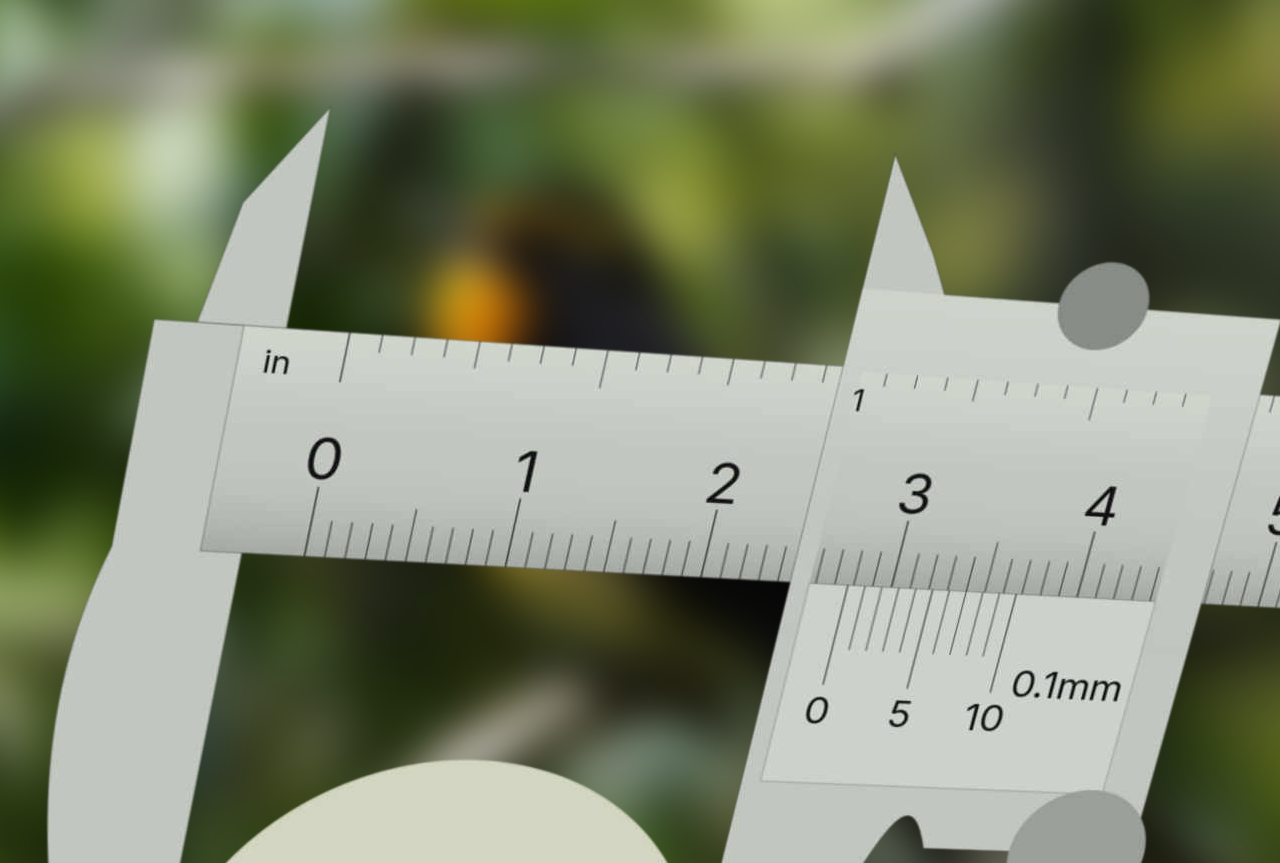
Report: 27.7mm
